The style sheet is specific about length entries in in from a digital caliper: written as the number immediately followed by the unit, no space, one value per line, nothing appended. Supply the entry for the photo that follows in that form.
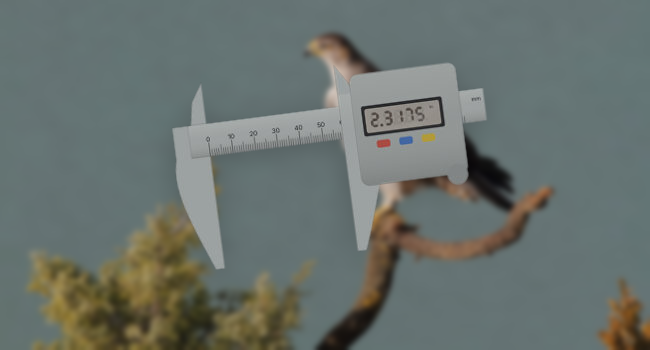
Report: 2.3175in
